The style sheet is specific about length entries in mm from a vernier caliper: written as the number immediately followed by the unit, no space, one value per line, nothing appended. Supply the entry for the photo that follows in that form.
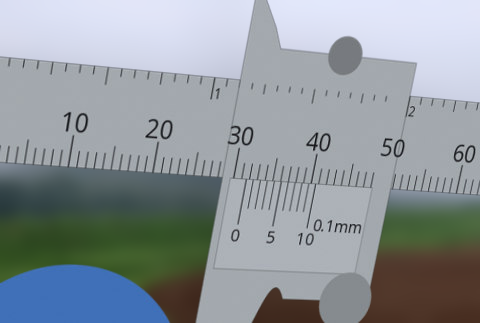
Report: 31.6mm
